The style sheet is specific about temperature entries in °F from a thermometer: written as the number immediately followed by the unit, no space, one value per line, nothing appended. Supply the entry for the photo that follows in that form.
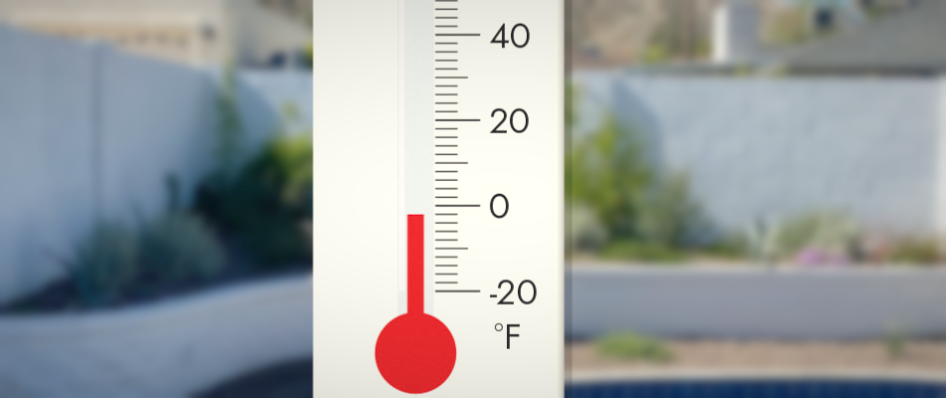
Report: -2°F
